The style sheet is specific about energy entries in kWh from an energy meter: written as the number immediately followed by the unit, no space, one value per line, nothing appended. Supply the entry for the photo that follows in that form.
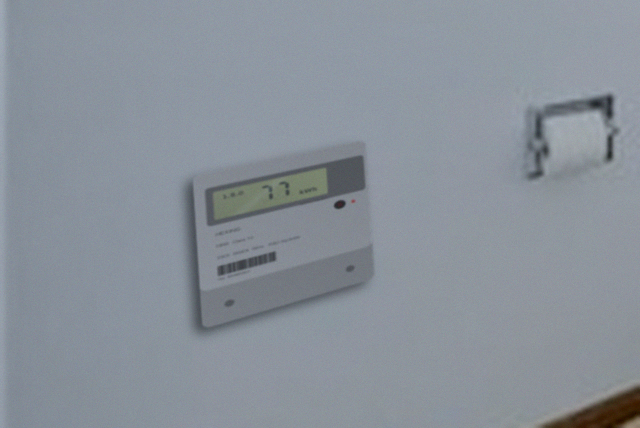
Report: 77kWh
